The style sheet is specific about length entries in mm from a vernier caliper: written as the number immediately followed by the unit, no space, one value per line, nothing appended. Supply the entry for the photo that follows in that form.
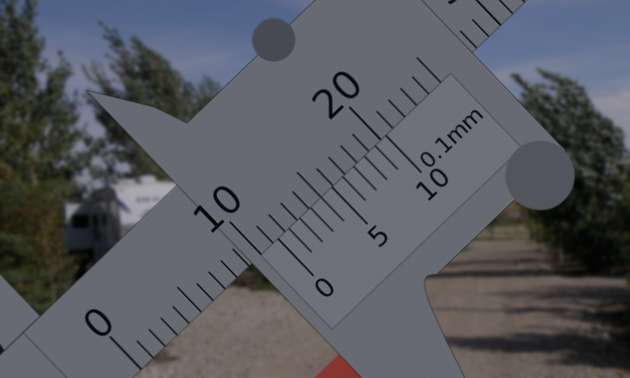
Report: 11.4mm
